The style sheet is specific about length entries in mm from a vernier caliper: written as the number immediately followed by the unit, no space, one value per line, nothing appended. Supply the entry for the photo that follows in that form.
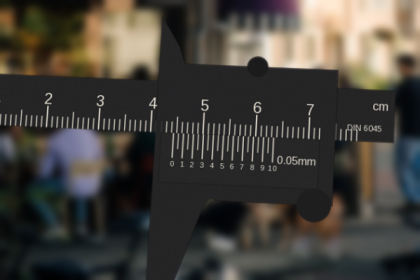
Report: 44.4mm
